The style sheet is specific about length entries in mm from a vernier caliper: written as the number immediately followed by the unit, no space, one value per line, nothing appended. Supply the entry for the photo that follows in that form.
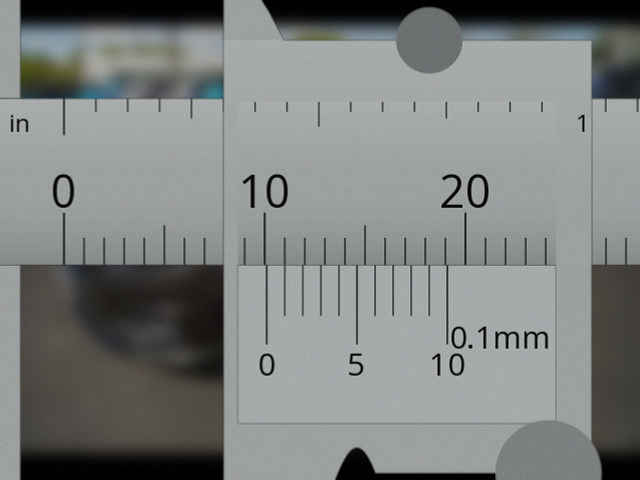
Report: 10.1mm
